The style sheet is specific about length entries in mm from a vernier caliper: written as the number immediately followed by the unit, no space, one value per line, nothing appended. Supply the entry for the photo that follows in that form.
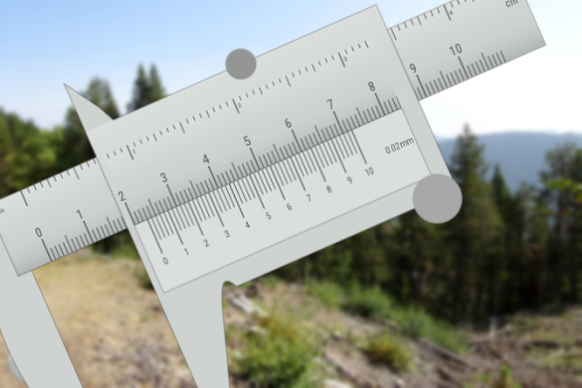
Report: 23.0mm
